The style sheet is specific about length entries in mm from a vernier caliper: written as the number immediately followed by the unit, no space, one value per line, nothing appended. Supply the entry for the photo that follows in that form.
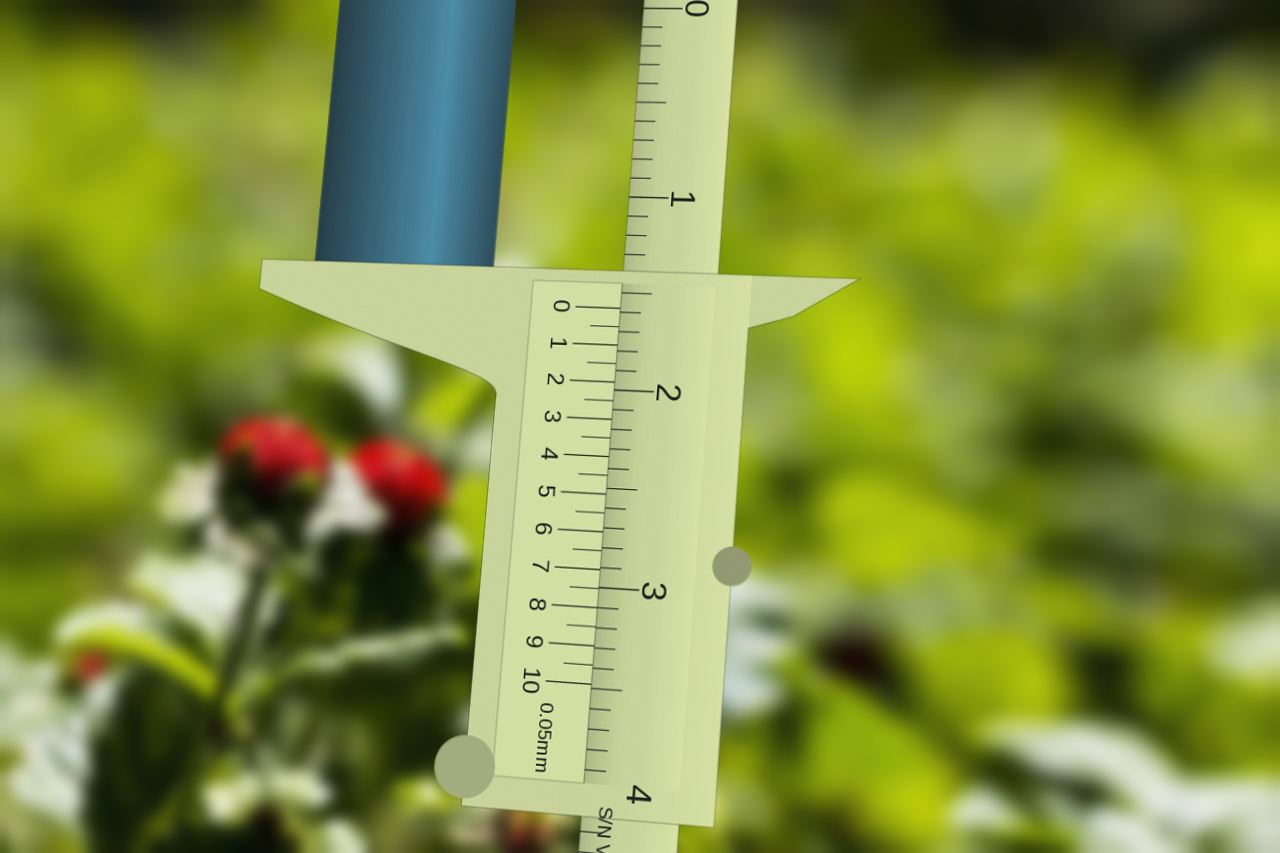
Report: 15.8mm
